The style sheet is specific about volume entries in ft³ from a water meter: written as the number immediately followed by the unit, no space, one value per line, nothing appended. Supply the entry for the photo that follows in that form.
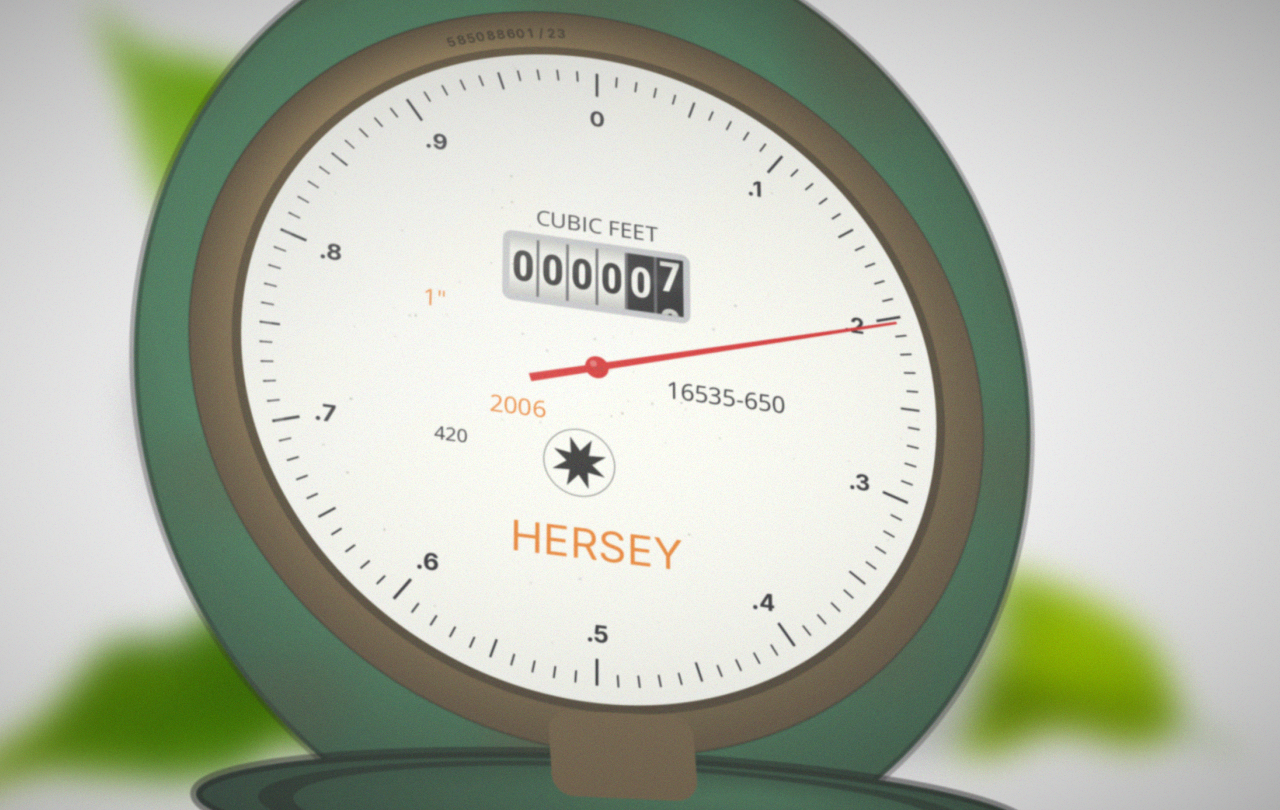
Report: 7.20ft³
